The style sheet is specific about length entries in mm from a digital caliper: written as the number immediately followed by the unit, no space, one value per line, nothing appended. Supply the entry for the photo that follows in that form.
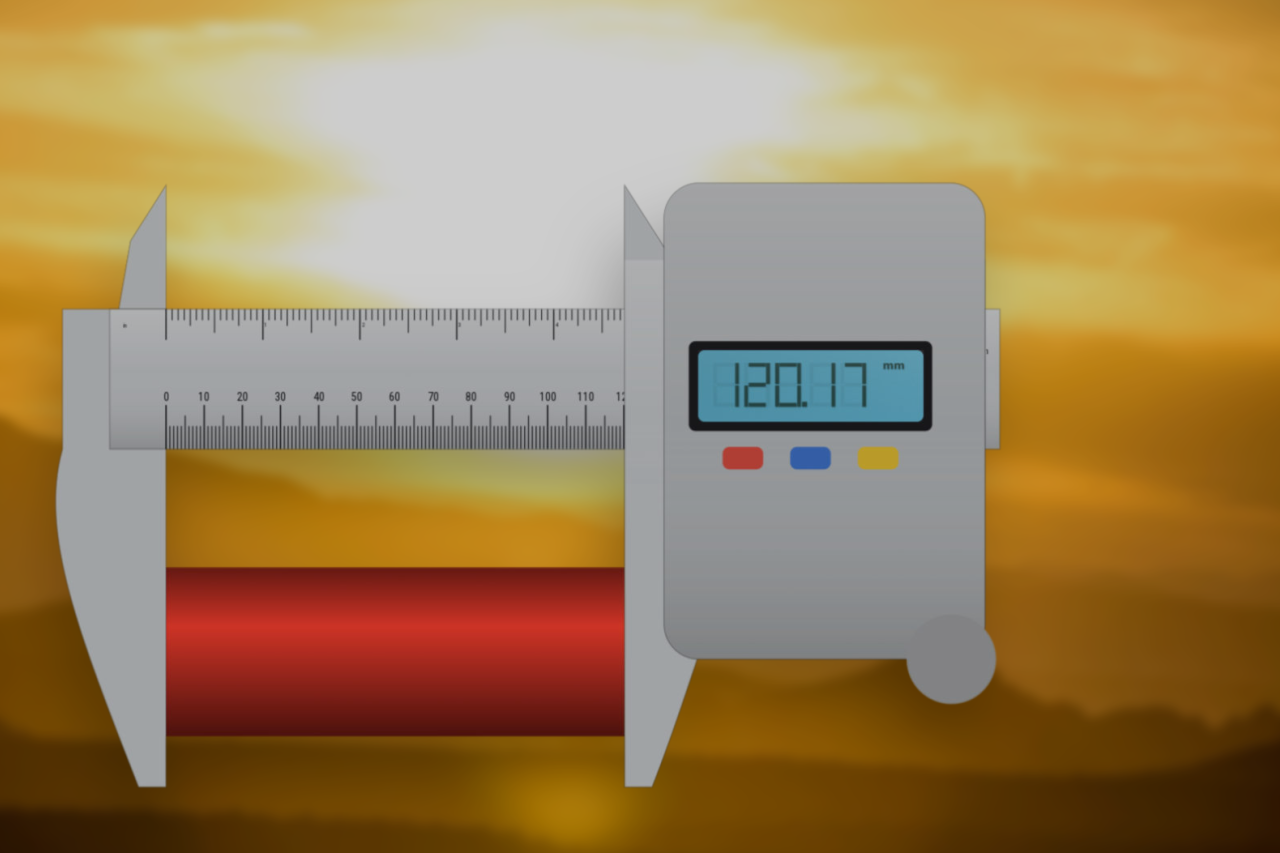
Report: 120.17mm
